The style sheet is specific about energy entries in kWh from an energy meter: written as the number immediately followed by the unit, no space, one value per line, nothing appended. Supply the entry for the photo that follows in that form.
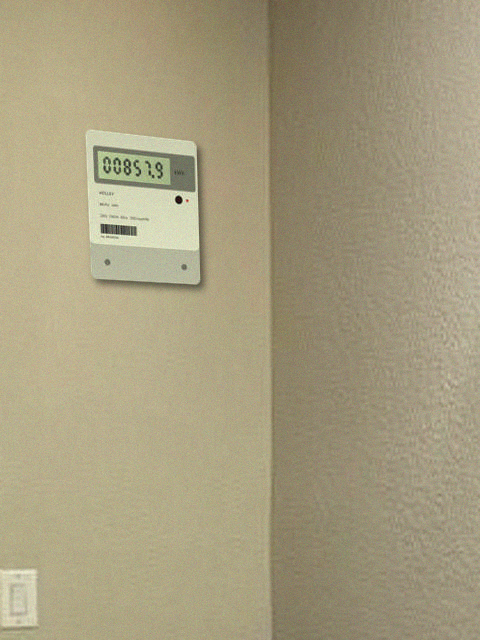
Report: 857.9kWh
